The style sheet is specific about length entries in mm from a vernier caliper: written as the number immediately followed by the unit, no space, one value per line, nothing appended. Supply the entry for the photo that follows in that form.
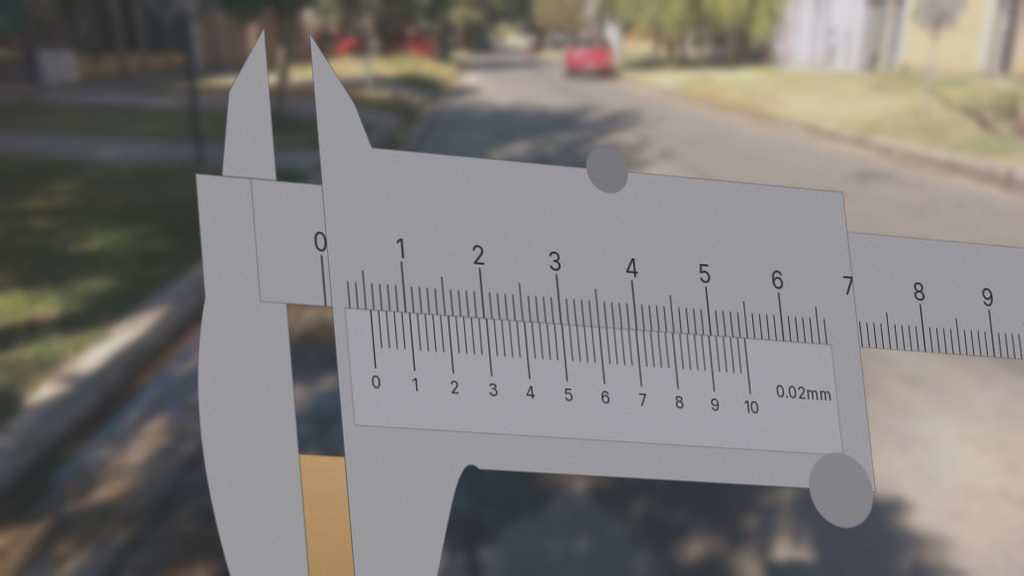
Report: 5.6mm
